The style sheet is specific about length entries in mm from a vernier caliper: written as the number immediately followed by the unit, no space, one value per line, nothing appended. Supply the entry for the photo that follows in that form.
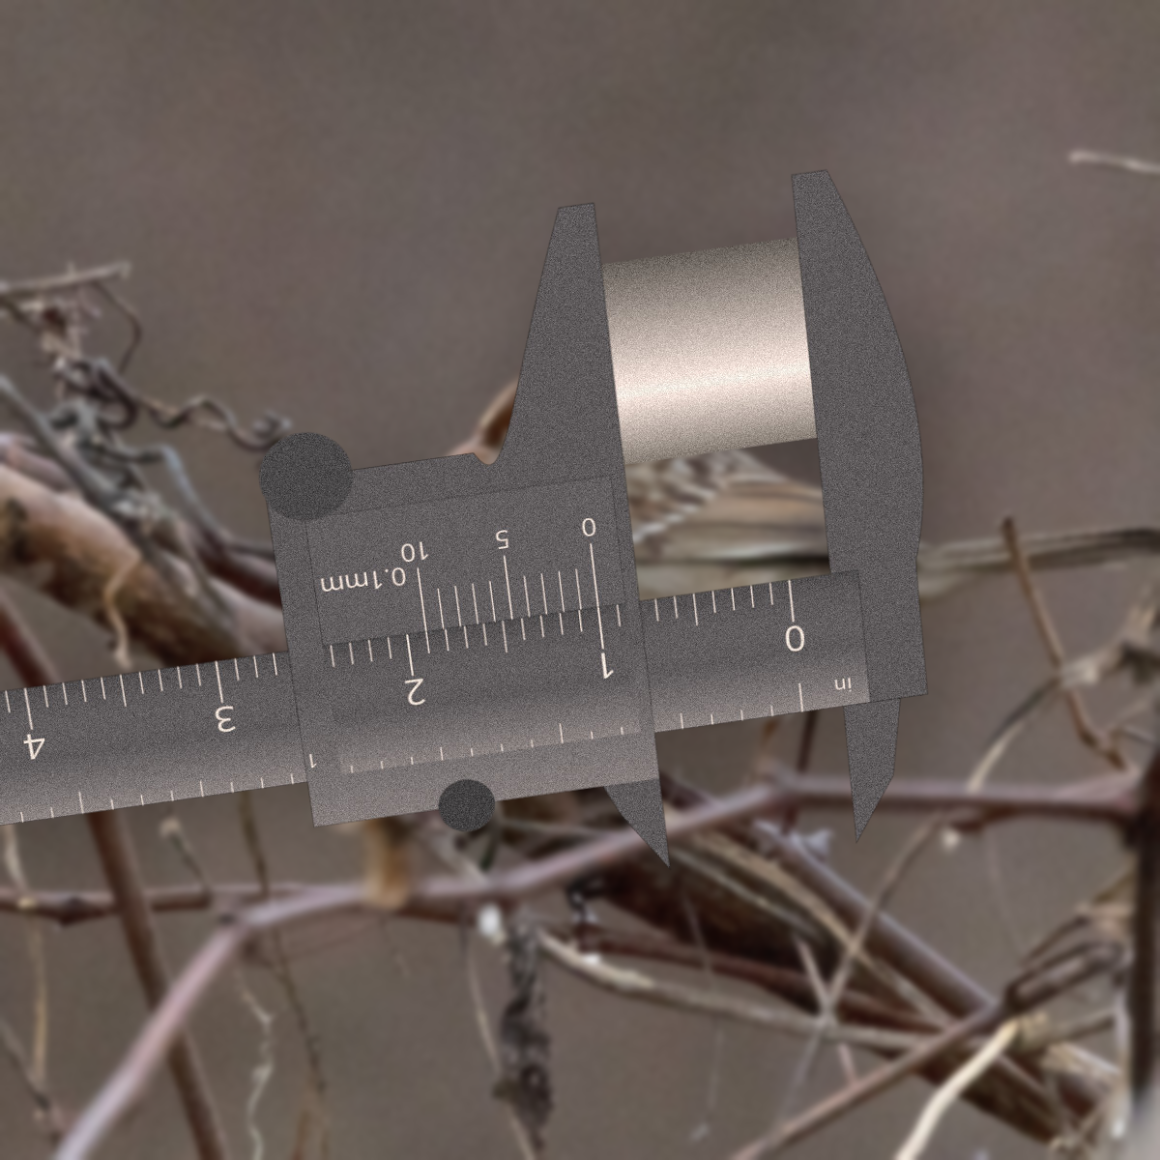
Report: 10.0mm
